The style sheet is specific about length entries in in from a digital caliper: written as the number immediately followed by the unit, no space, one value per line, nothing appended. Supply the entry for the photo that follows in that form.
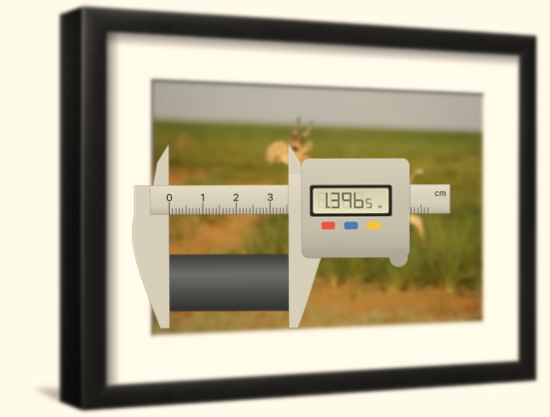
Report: 1.3965in
